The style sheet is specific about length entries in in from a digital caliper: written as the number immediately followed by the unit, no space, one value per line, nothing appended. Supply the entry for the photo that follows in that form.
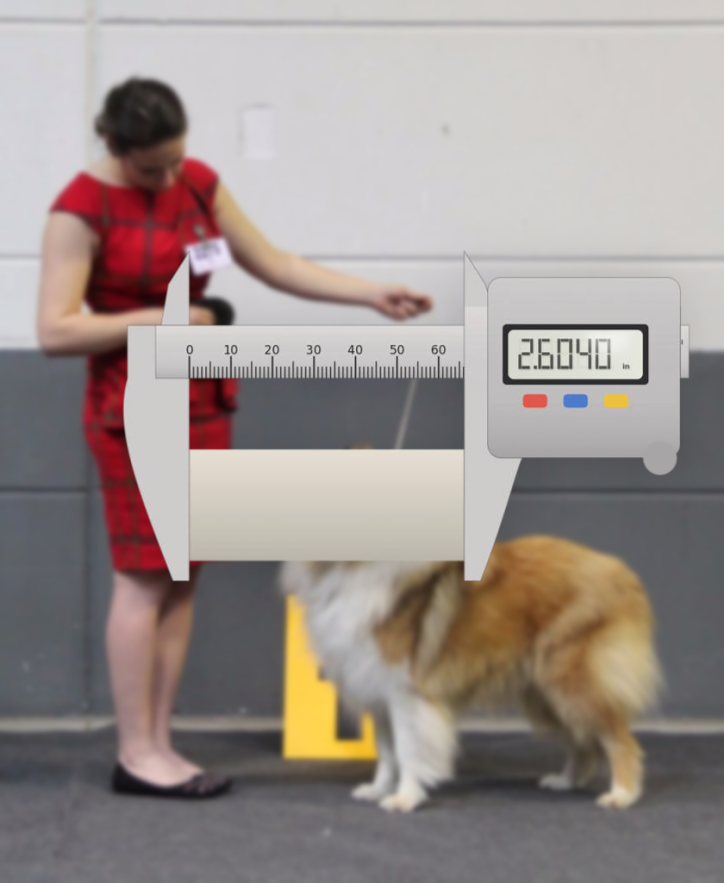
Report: 2.6040in
